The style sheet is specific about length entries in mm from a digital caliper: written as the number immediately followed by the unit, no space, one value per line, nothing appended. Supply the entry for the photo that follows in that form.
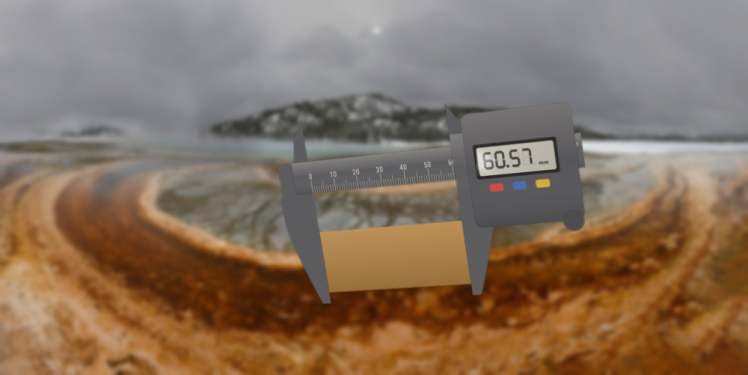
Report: 60.57mm
